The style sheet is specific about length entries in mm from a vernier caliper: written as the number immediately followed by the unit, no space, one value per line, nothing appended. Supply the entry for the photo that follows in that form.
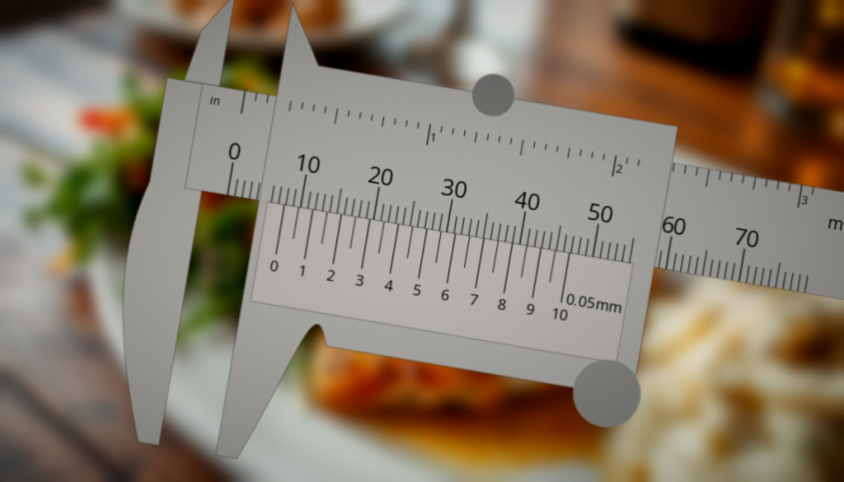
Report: 7.8mm
